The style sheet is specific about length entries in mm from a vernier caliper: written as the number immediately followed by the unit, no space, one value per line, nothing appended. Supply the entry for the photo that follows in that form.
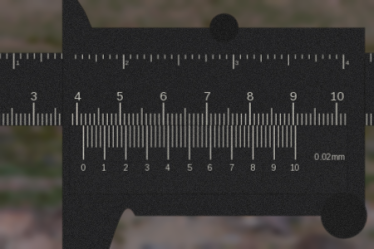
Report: 41.5mm
